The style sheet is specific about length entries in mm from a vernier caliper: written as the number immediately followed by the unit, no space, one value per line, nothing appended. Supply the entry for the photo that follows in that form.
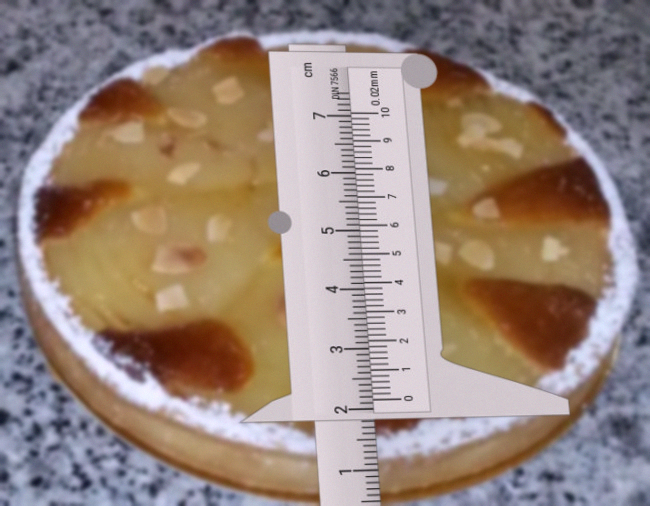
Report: 21.5mm
